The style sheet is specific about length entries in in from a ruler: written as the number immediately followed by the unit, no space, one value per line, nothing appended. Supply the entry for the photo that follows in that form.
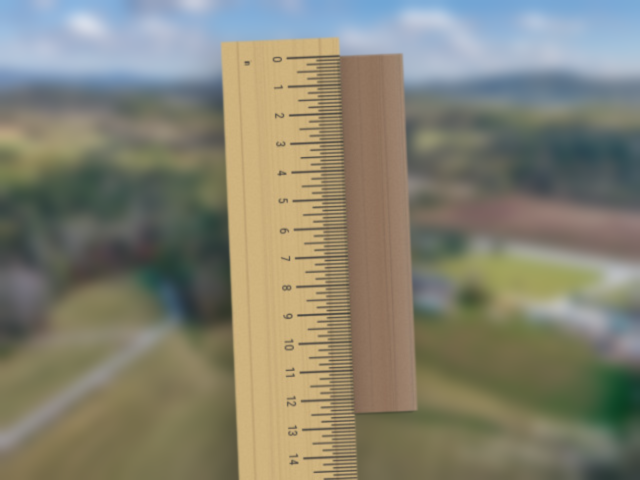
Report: 12.5in
